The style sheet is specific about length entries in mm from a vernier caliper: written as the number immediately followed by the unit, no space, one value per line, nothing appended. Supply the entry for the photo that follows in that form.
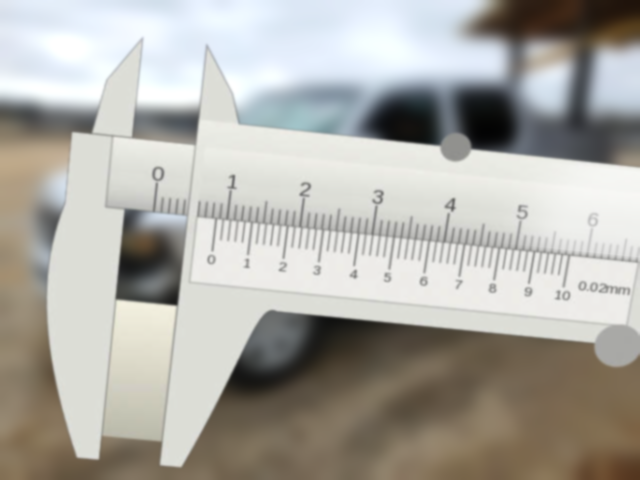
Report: 8.5mm
